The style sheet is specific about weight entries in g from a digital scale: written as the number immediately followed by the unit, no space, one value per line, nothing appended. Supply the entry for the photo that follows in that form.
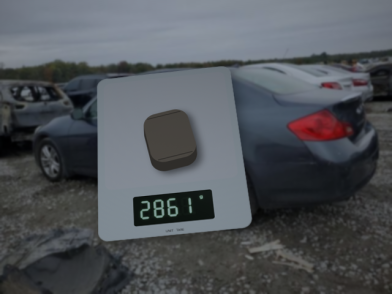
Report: 2861g
